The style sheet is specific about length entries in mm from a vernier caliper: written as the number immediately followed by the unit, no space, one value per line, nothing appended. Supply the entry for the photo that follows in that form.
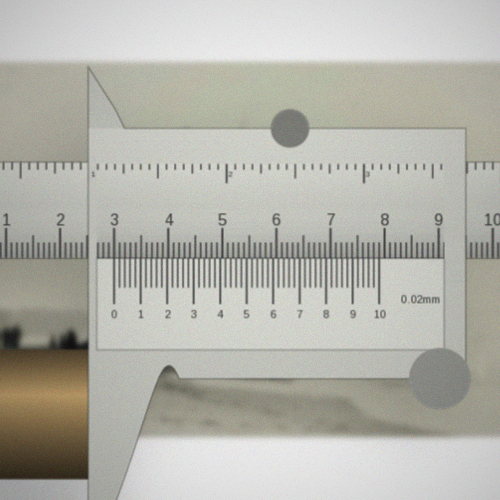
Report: 30.0mm
